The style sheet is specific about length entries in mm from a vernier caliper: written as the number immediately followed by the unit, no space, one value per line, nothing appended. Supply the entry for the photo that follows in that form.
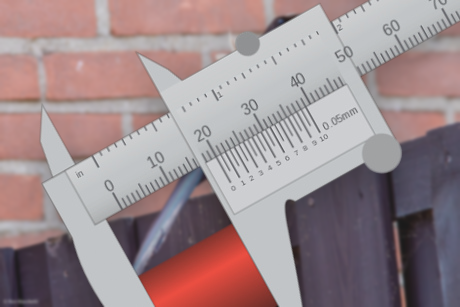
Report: 20.0mm
